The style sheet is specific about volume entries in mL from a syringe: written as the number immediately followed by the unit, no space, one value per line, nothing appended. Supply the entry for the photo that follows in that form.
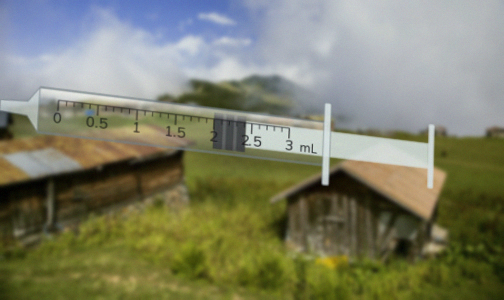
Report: 2mL
